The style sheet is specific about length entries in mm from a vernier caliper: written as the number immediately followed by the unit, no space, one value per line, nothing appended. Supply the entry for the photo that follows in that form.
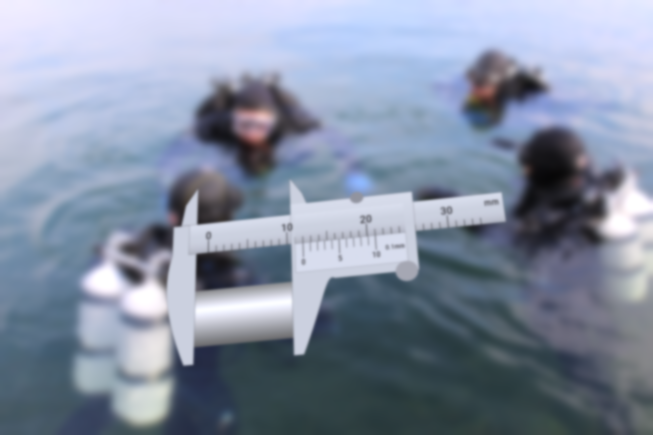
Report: 12.0mm
